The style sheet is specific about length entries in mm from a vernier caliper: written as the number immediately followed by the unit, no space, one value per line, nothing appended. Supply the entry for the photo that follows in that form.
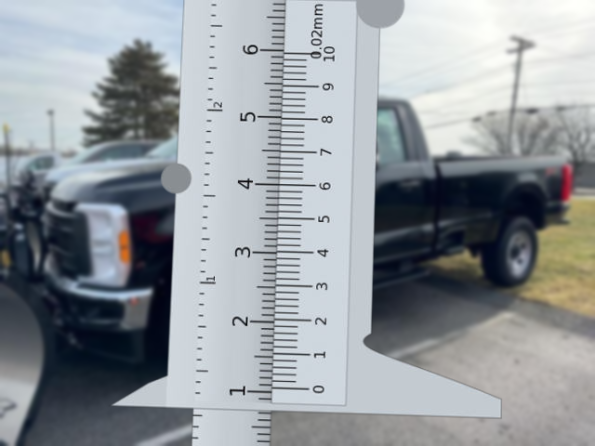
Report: 10.6mm
